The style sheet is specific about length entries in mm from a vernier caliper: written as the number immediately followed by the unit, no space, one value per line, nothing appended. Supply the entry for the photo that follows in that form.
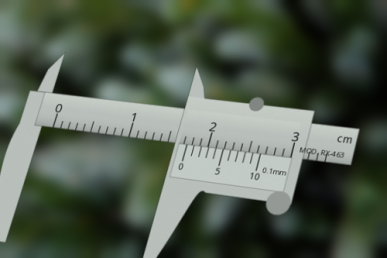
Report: 17.4mm
